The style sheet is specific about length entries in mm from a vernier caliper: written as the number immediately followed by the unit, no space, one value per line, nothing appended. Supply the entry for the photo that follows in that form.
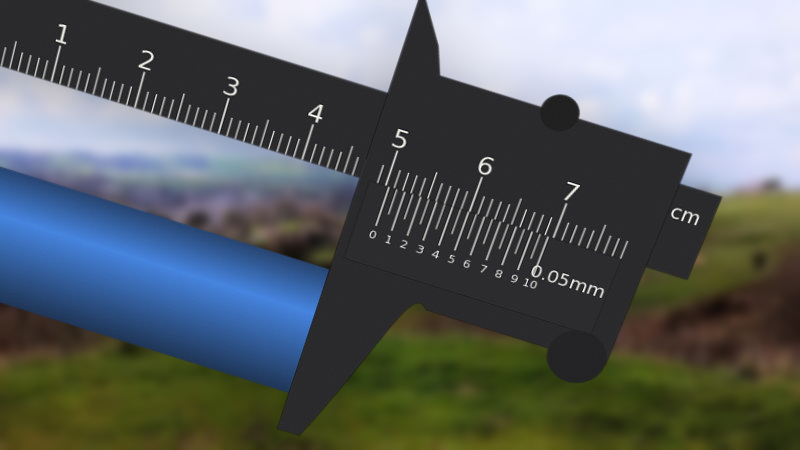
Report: 50.4mm
